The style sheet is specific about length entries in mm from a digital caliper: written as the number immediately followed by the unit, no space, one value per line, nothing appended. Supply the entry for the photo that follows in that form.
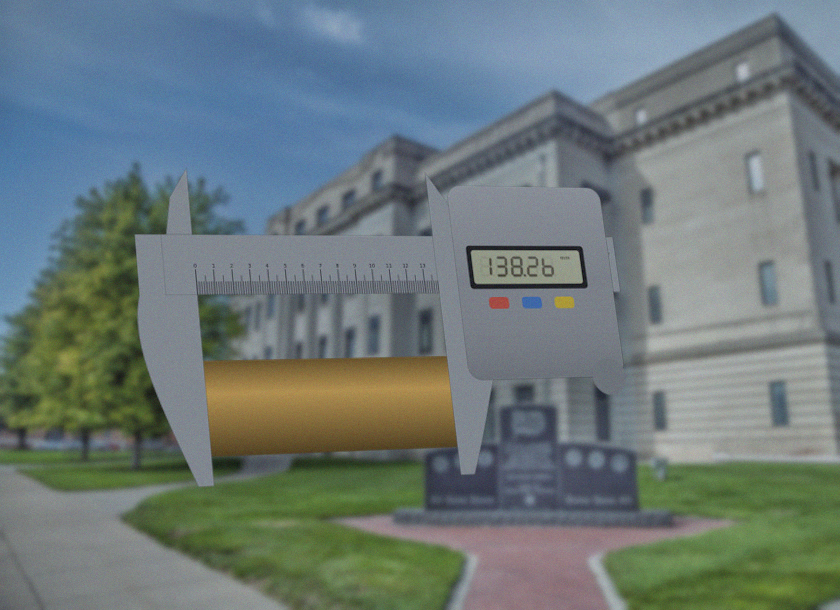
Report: 138.26mm
